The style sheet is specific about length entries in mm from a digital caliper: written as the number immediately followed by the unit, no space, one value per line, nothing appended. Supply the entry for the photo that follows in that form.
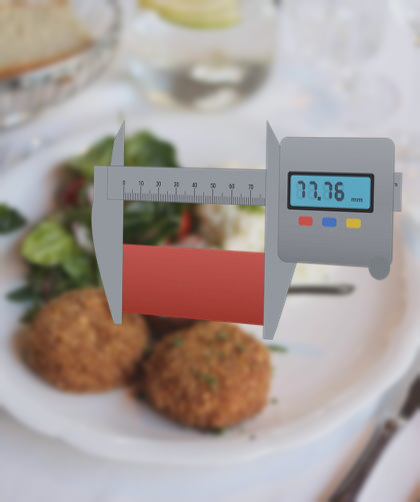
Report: 77.76mm
